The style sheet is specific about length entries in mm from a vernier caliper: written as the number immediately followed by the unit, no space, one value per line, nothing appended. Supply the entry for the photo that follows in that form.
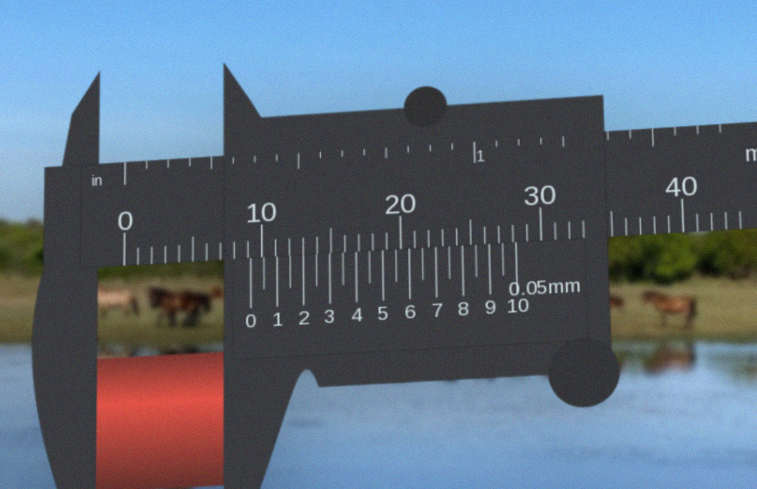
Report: 9.2mm
